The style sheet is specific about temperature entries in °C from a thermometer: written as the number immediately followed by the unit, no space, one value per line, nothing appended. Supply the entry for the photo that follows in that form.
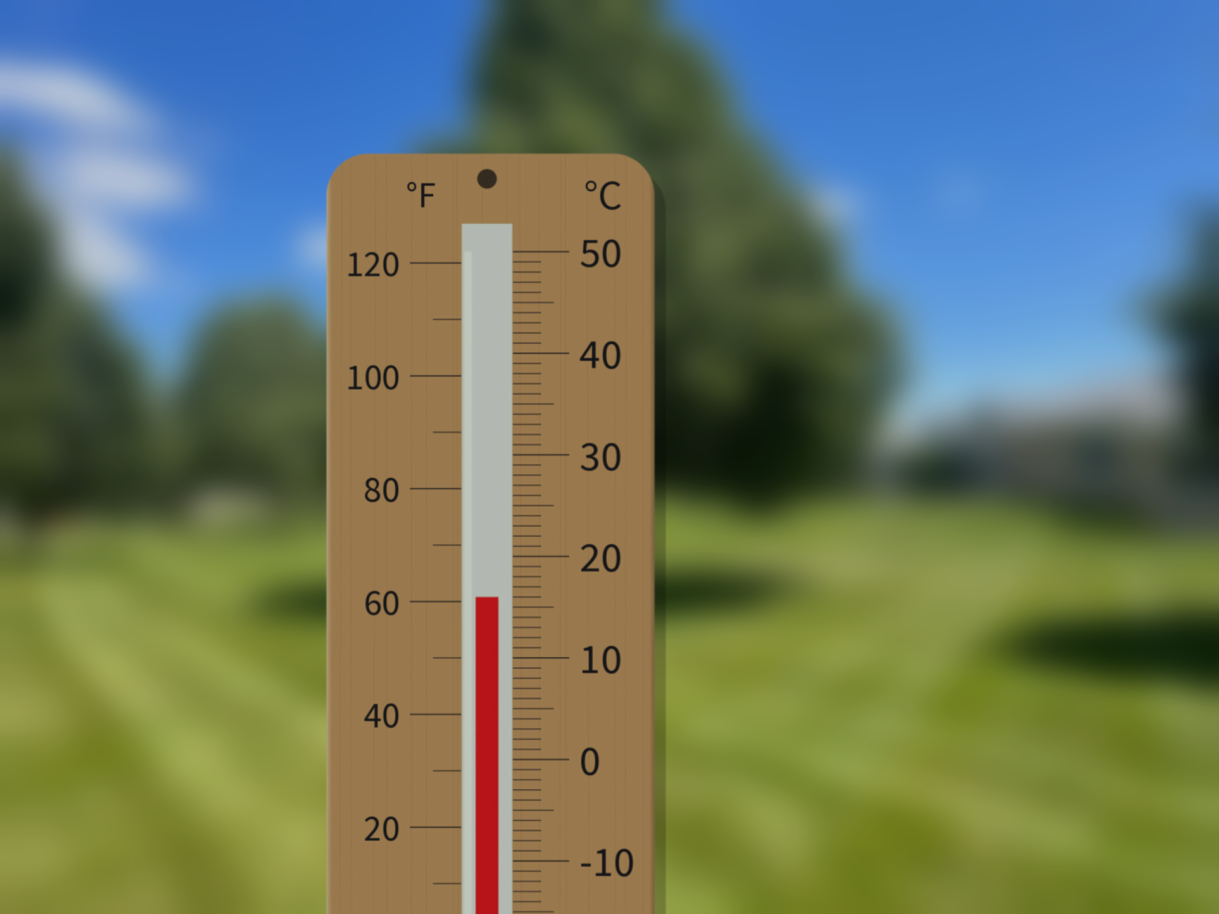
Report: 16°C
